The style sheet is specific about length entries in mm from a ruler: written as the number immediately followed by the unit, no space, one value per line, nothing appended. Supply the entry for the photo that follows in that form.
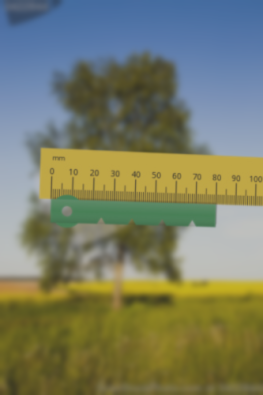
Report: 80mm
